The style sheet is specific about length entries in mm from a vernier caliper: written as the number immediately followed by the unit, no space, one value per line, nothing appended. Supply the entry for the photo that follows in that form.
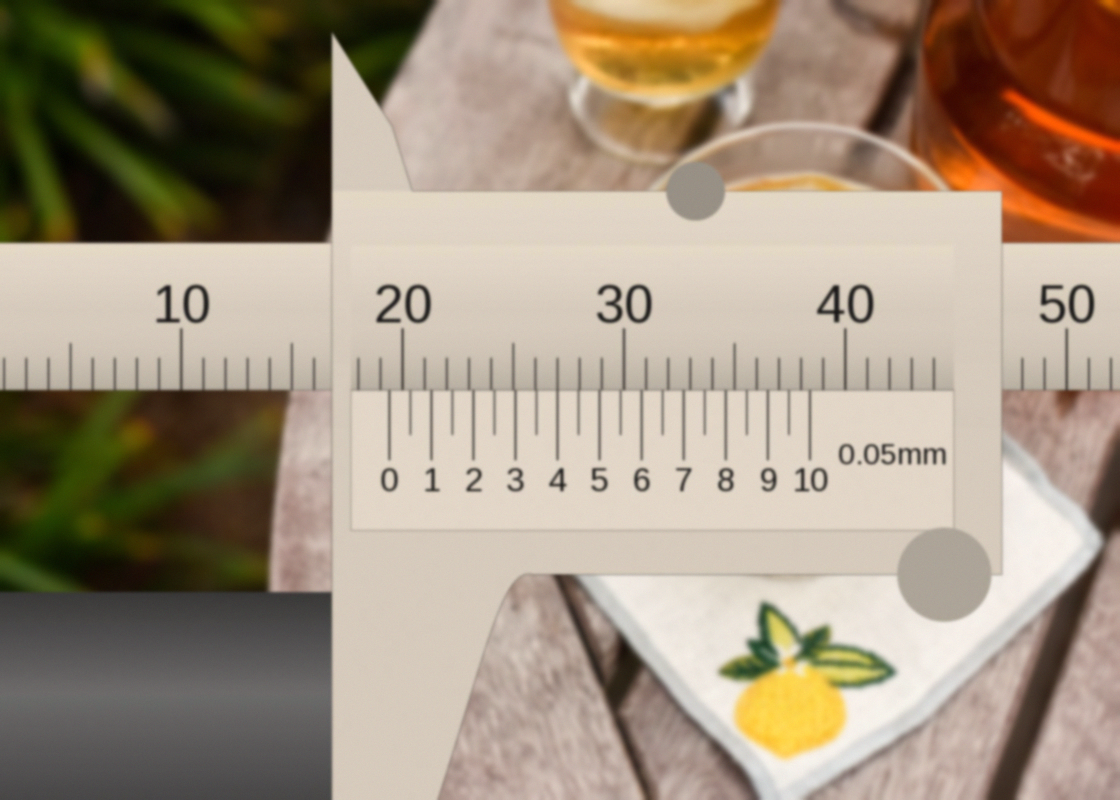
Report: 19.4mm
